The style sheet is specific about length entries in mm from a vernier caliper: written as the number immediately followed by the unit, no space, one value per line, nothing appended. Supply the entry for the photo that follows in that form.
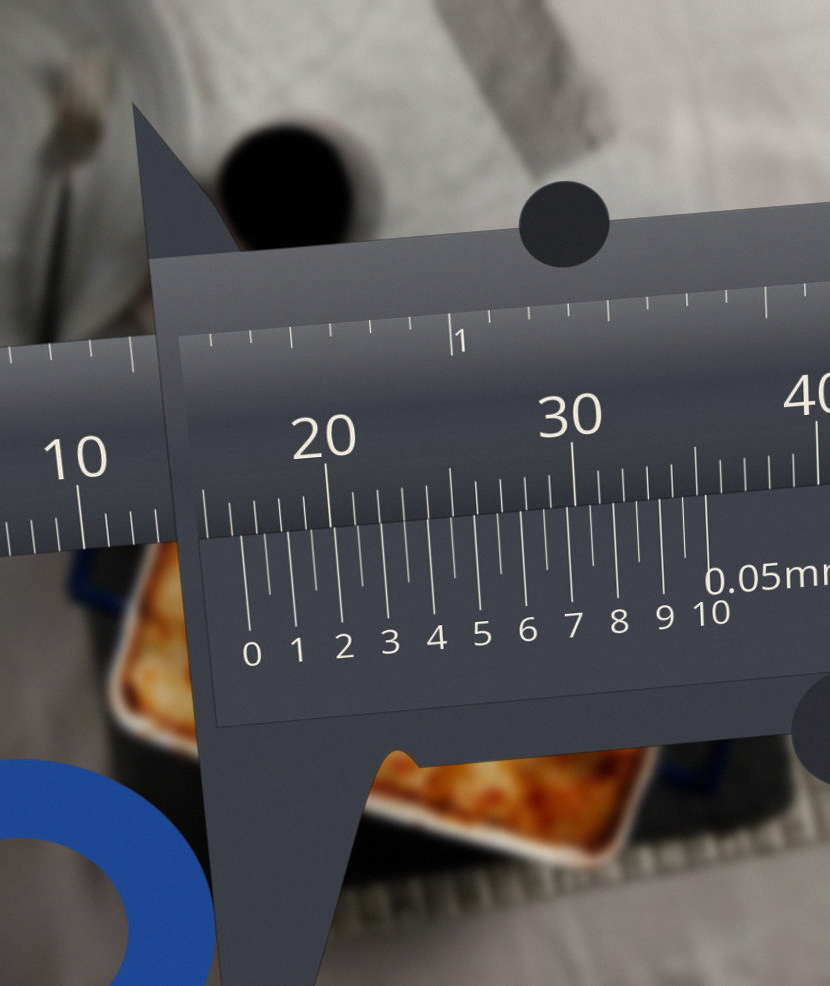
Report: 16.35mm
